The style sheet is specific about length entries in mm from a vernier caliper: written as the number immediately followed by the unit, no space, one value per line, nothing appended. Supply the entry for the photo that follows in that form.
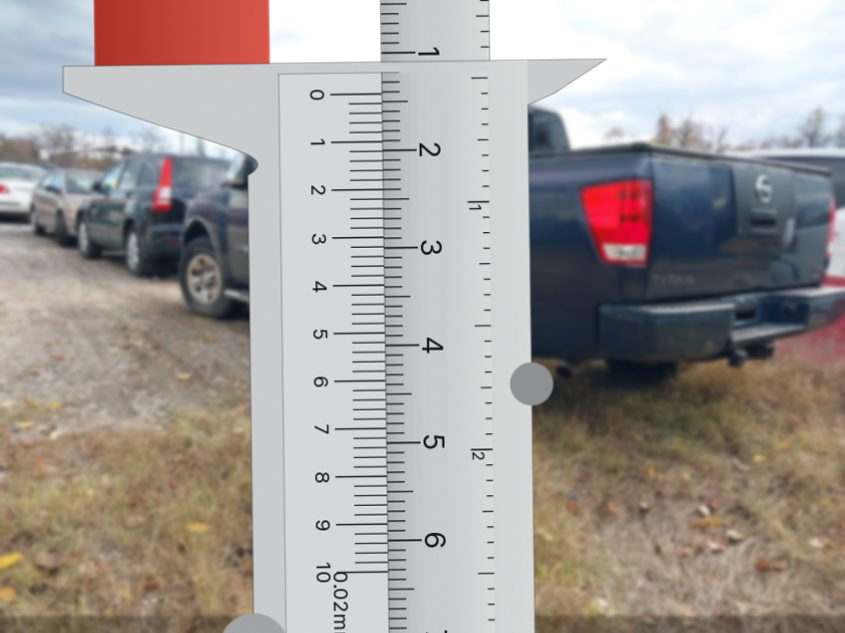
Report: 14.2mm
